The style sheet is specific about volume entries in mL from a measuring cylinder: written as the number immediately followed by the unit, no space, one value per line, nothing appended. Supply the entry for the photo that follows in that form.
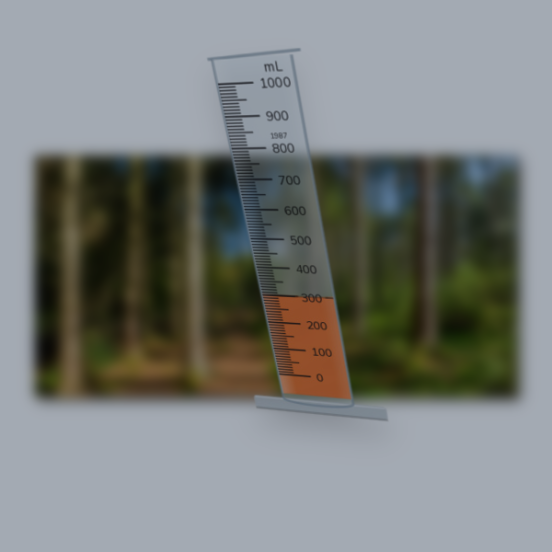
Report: 300mL
